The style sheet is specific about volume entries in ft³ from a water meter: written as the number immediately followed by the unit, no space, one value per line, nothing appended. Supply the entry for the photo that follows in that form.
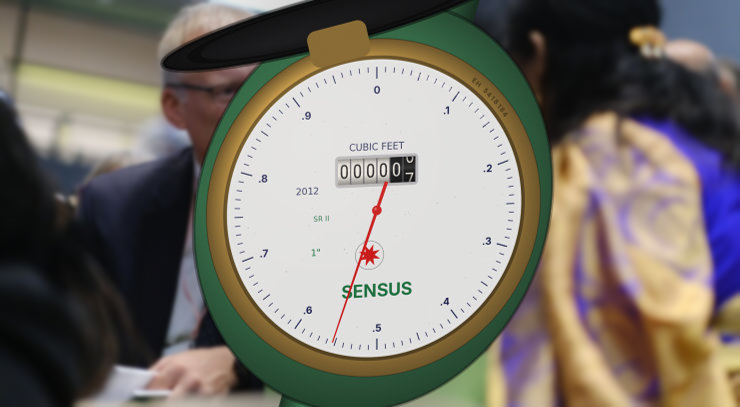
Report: 6.55ft³
